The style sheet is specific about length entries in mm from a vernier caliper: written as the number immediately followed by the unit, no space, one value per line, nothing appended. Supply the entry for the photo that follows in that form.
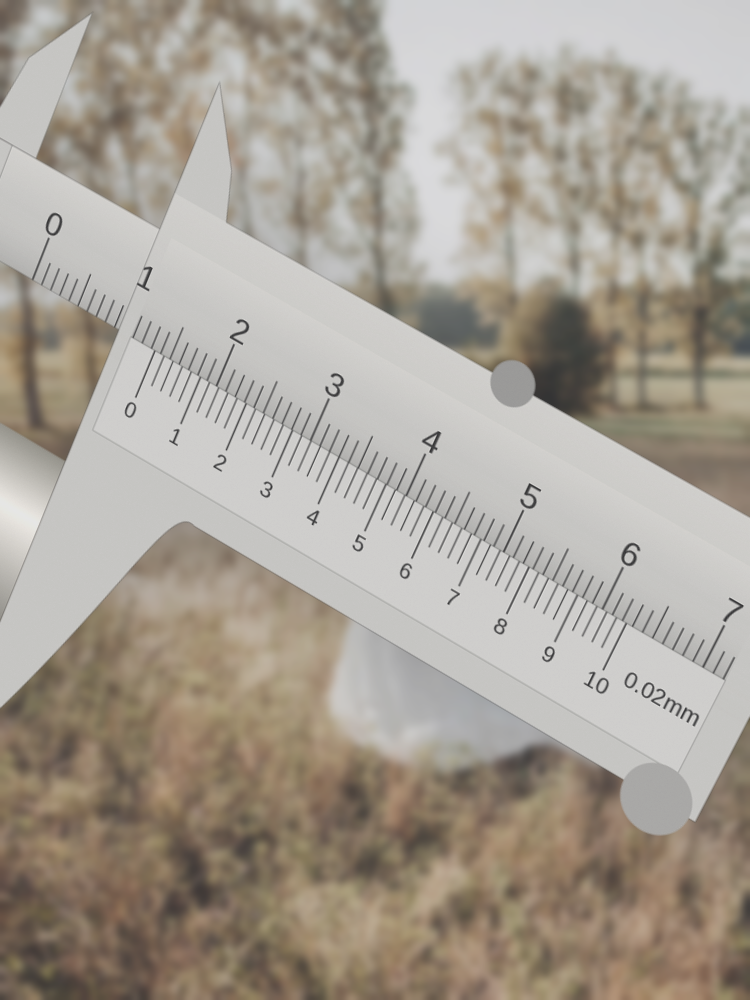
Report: 13.4mm
